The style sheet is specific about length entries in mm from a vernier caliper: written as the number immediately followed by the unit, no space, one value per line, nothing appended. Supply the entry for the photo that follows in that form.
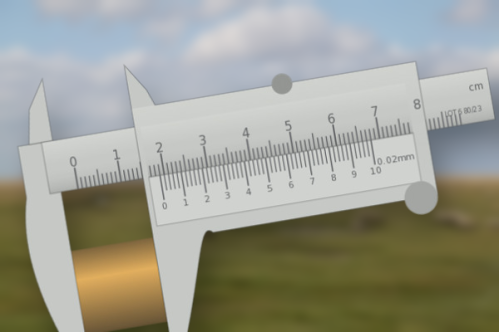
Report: 19.0mm
